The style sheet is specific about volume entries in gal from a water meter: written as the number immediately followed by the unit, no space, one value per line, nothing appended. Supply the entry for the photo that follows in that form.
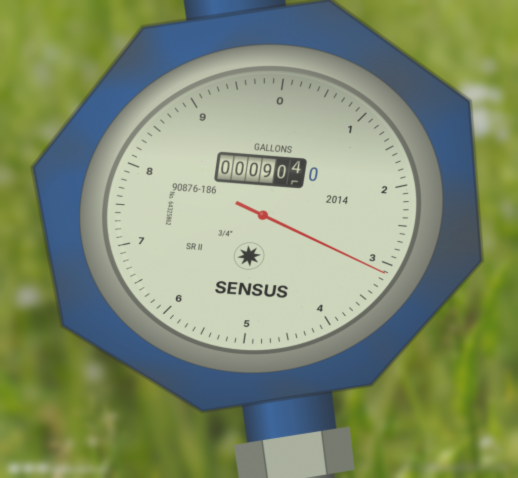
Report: 9043.1gal
